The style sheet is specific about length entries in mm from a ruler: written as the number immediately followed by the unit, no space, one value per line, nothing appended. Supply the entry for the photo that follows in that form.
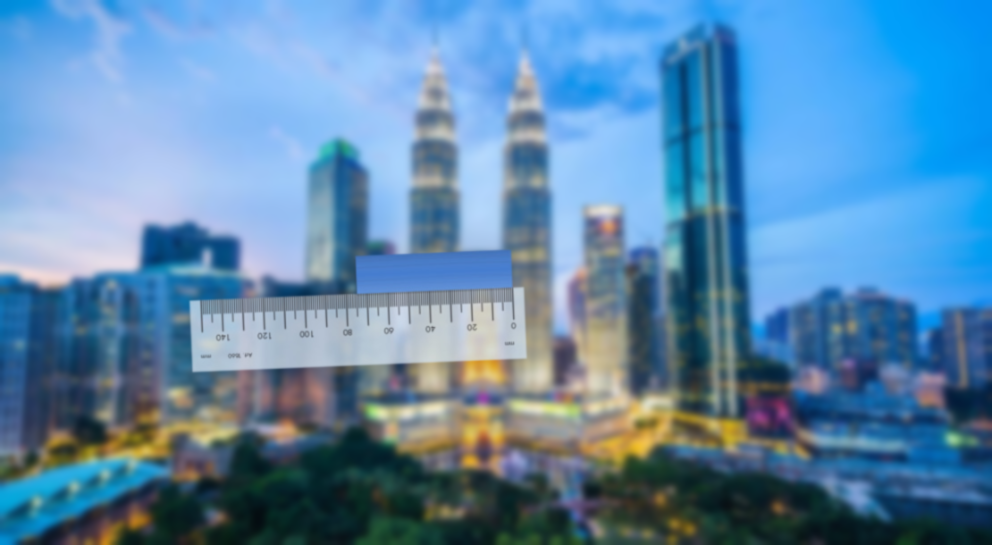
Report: 75mm
